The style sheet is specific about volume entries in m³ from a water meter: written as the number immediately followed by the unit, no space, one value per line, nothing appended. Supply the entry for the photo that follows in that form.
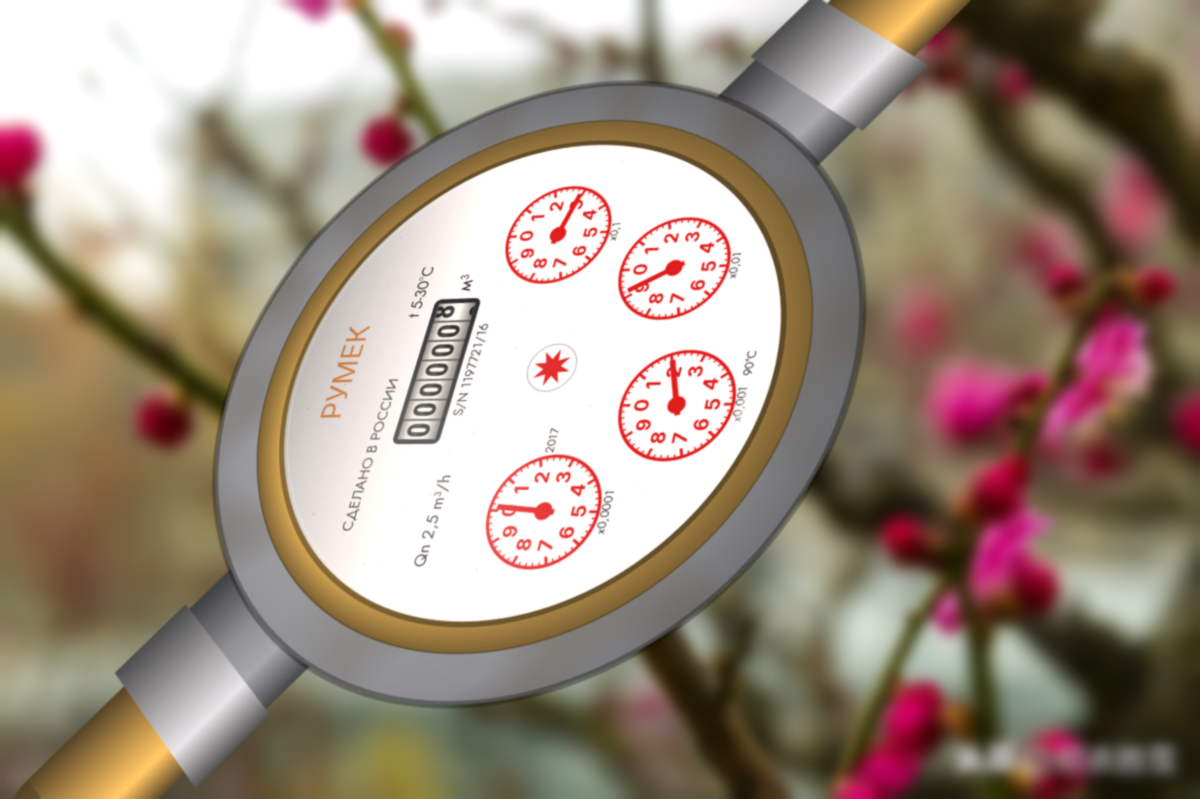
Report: 8.2920m³
